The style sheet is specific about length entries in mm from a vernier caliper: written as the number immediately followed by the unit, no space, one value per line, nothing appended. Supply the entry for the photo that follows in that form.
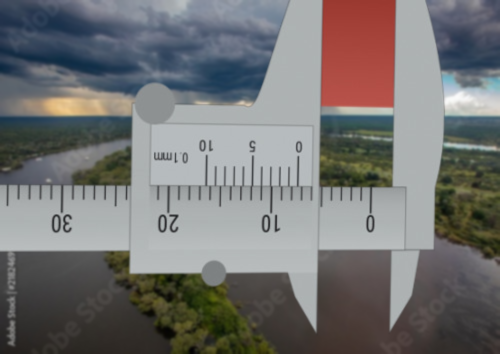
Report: 7.4mm
